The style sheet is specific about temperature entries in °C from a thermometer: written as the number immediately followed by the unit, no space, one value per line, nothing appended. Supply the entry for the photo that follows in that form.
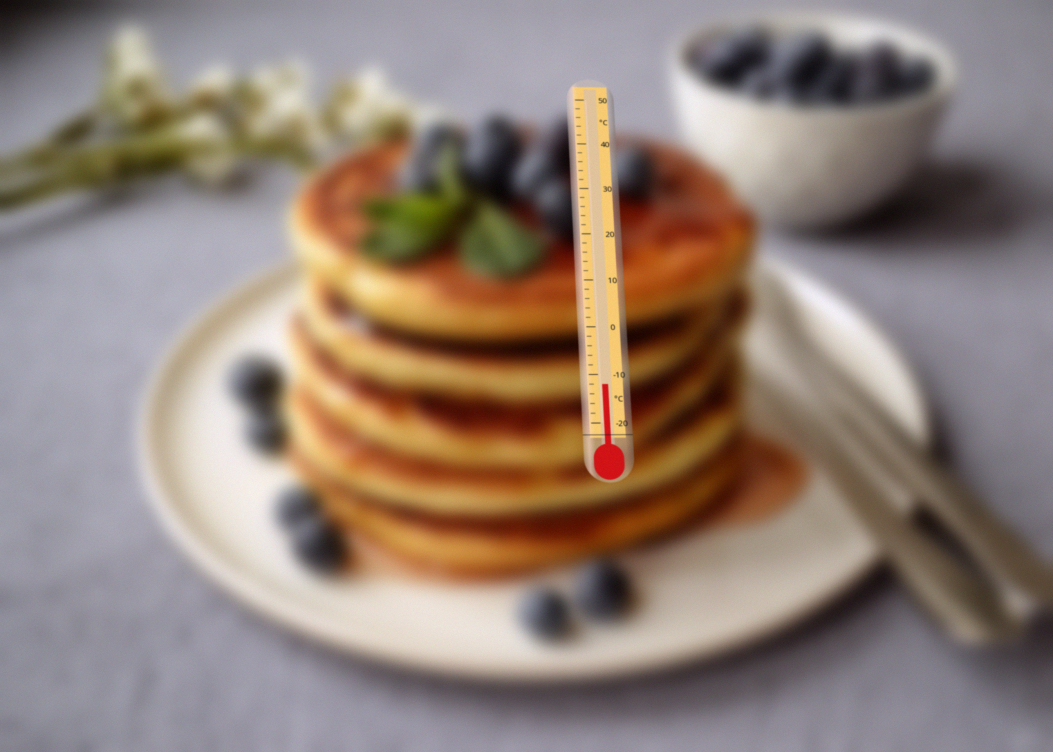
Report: -12°C
